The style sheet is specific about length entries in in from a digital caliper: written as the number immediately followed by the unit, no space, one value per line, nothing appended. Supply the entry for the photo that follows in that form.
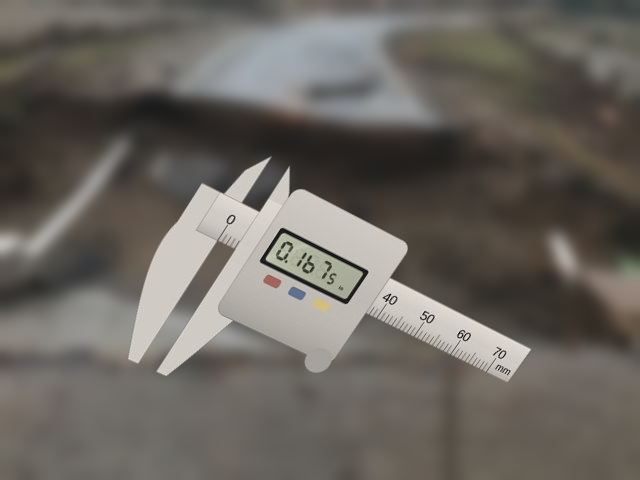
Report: 0.1675in
